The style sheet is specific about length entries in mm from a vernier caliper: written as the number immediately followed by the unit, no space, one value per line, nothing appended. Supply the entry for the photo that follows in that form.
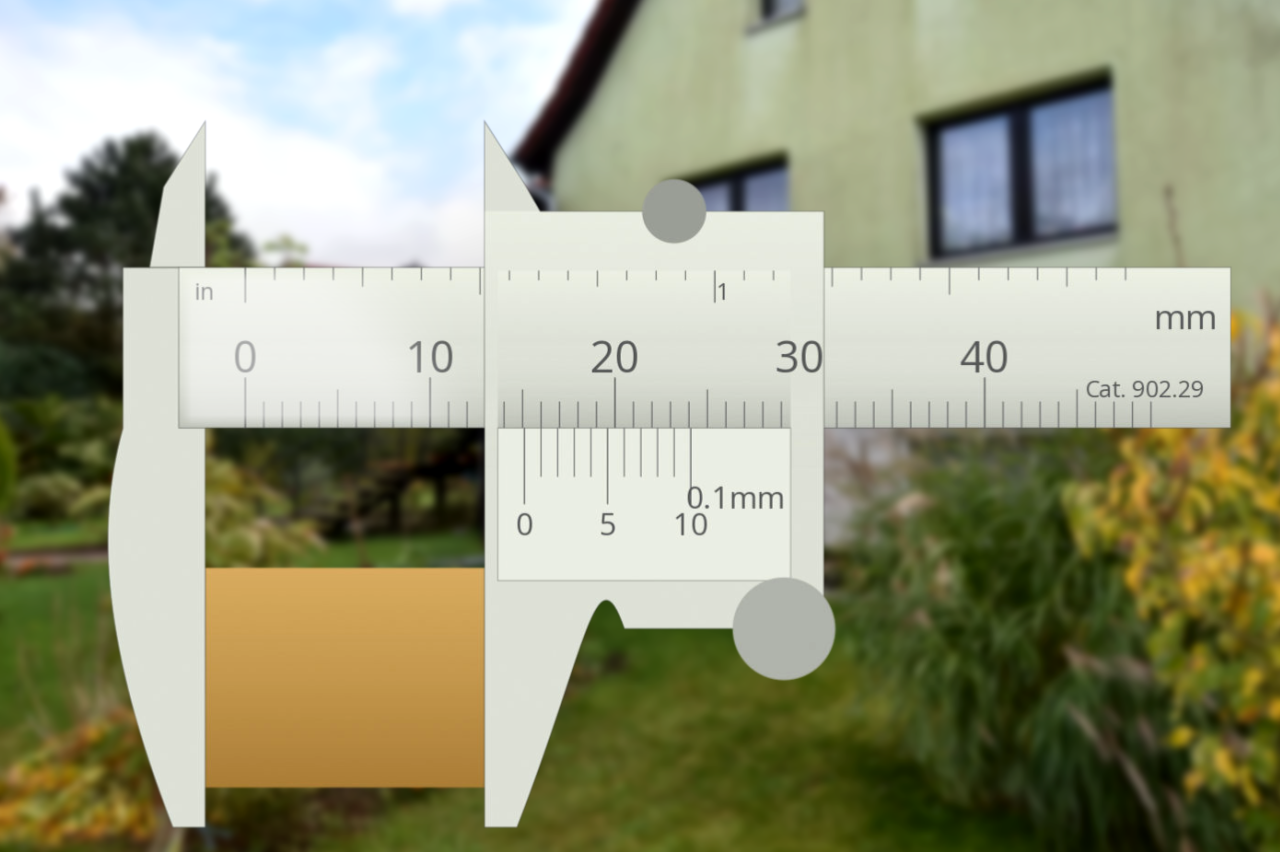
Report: 15.1mm
